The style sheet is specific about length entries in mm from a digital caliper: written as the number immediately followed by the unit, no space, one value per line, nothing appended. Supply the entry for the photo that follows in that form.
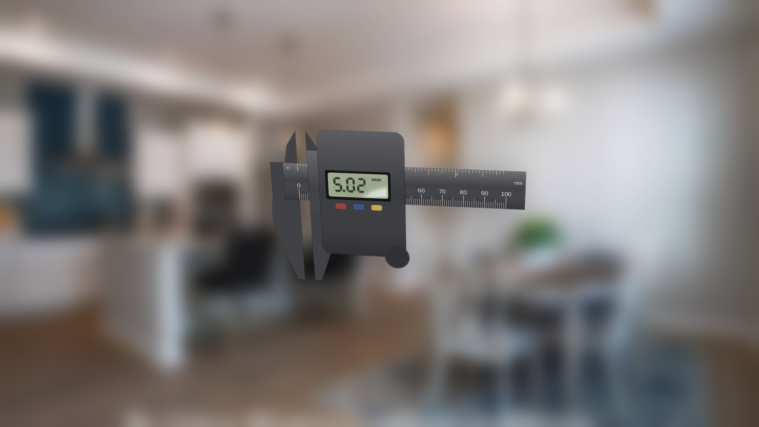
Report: 5.02mm
